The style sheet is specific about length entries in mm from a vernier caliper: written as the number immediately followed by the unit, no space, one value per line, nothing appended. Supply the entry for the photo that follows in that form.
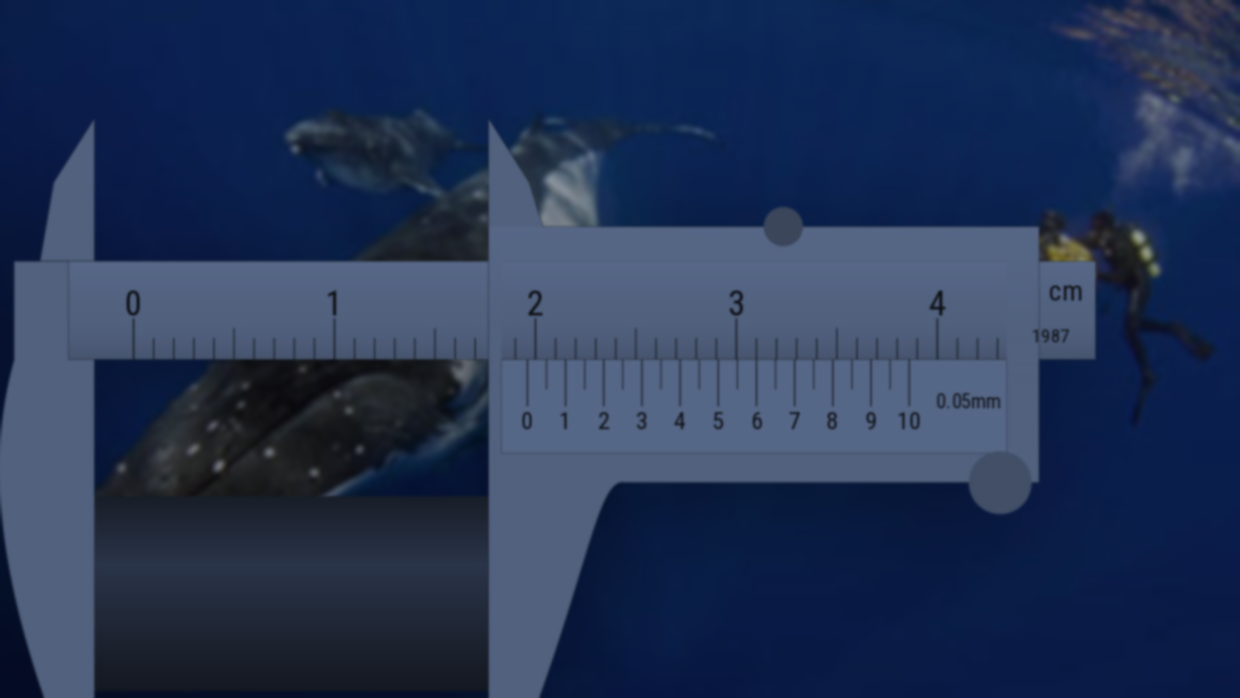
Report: 19.6mm
